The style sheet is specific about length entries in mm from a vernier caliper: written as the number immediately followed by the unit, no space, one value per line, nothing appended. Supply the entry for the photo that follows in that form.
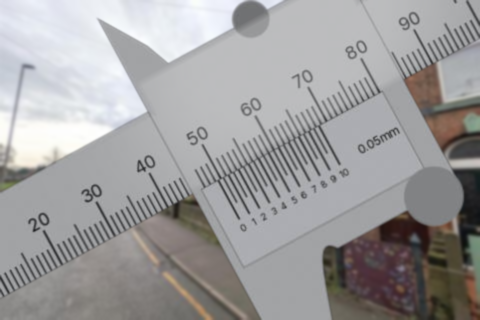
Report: 49.5mm
